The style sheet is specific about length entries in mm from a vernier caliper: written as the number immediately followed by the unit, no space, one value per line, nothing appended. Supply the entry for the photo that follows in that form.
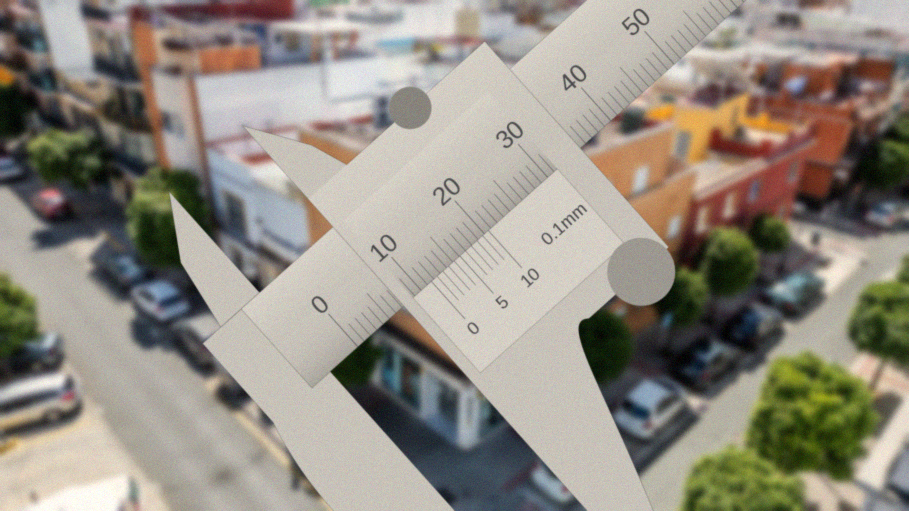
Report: 11.6mm
